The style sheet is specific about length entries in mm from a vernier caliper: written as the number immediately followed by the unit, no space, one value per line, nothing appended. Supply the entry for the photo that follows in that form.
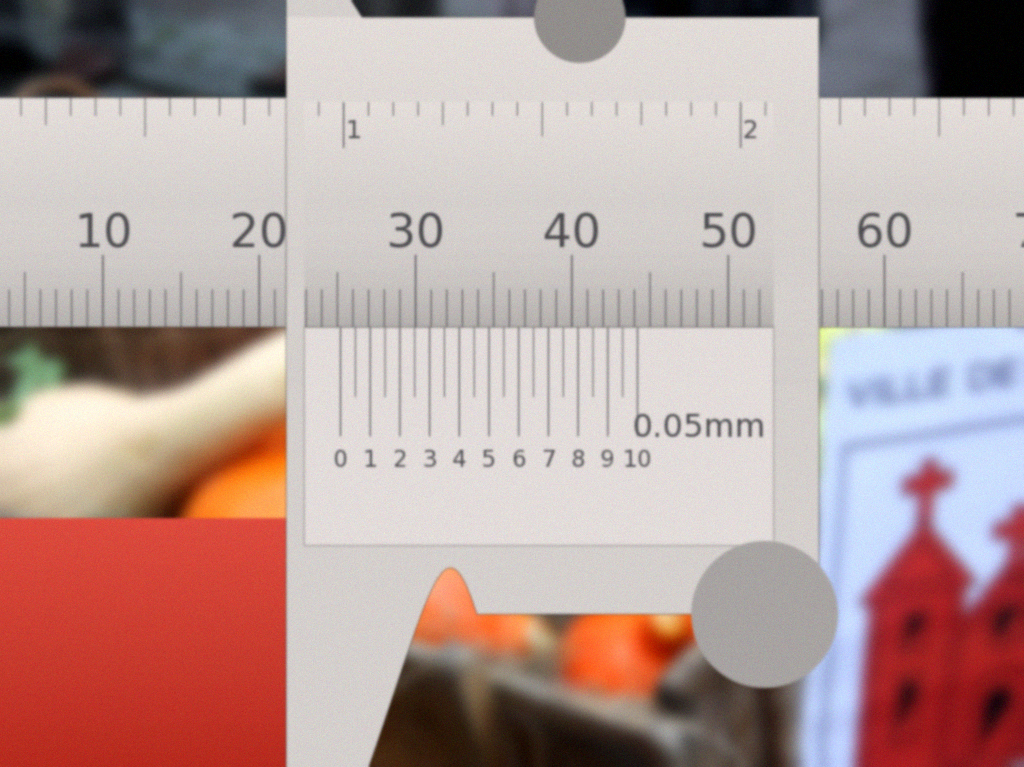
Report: 25.2mm
